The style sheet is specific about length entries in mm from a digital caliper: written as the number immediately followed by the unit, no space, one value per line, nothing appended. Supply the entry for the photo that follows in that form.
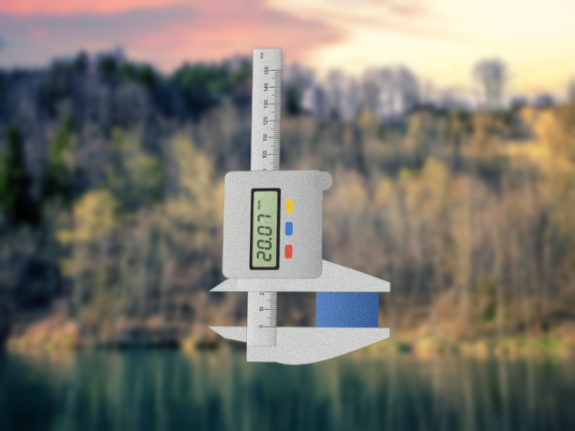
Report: 20.07mm
